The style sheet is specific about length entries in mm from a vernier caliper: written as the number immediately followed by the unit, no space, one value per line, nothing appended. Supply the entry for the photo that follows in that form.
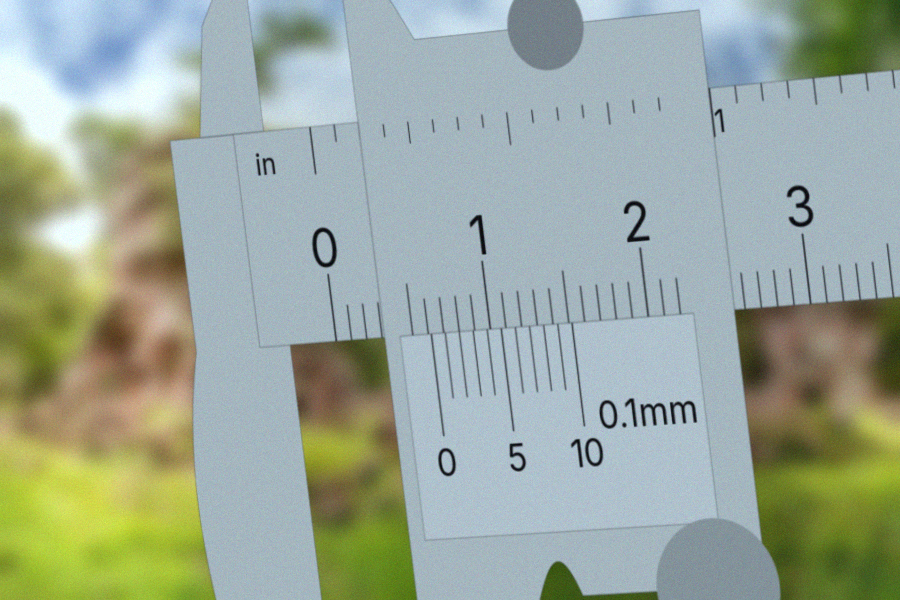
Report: 6.2mm
